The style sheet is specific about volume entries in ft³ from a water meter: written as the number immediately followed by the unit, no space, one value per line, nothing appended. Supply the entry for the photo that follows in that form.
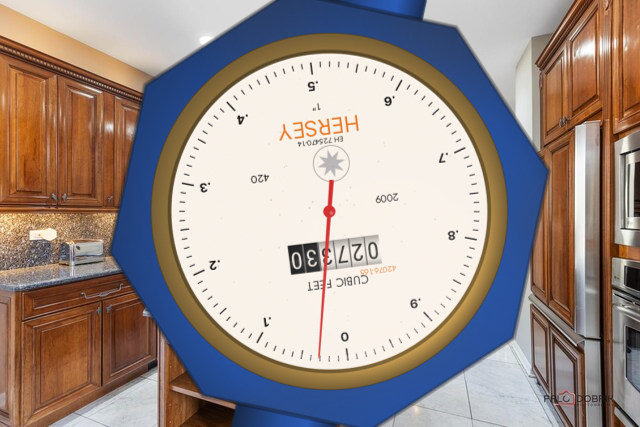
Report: 27330.03ft³
